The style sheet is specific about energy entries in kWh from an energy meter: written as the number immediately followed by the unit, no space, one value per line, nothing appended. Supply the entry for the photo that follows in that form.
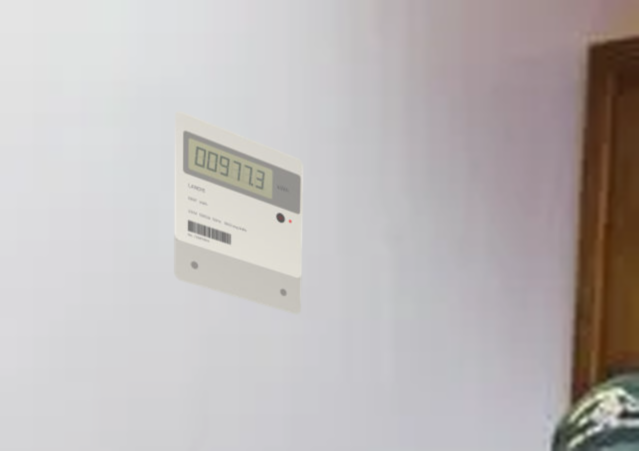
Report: 977.3kWh
